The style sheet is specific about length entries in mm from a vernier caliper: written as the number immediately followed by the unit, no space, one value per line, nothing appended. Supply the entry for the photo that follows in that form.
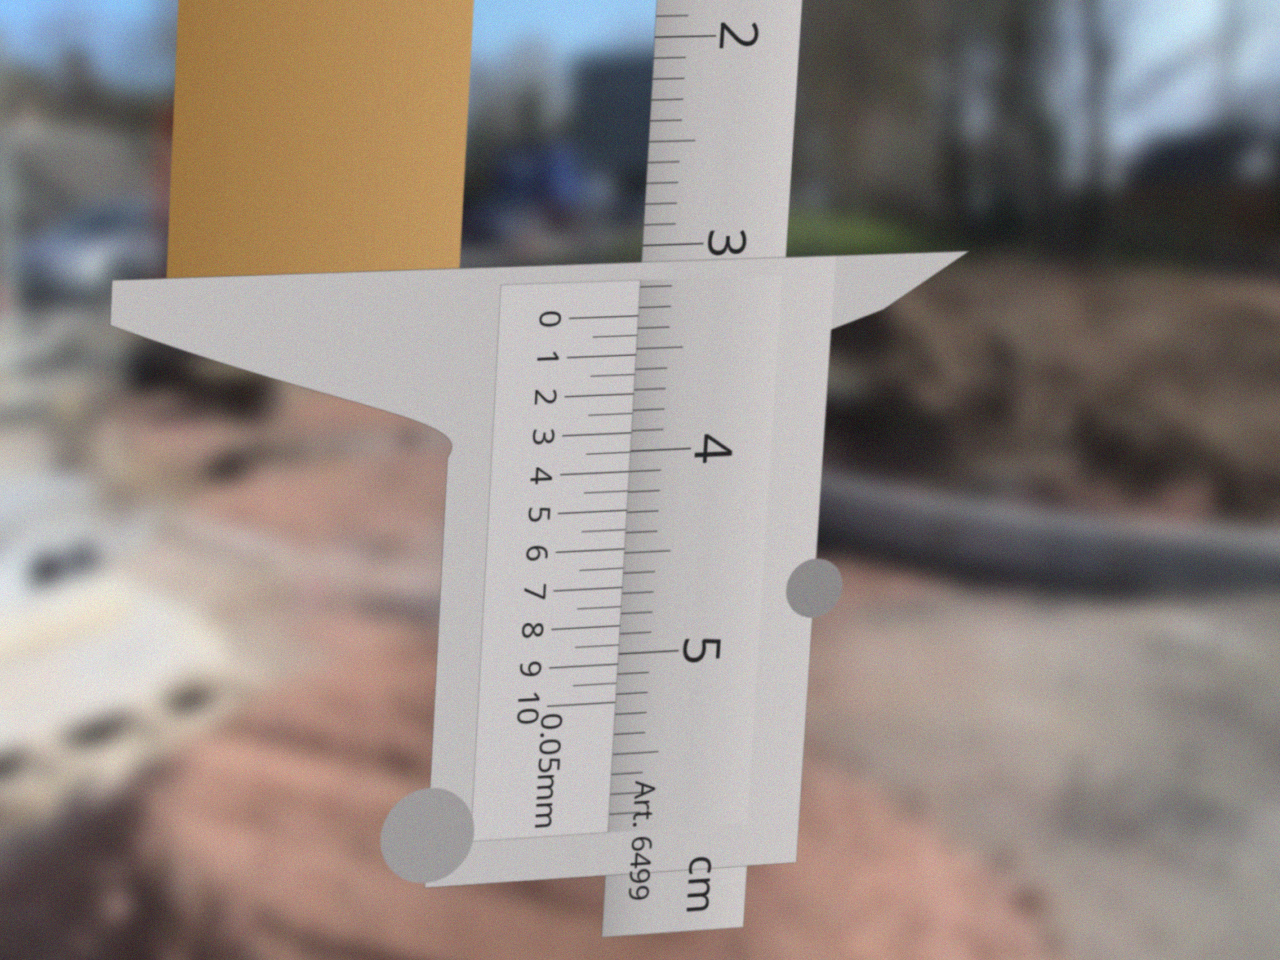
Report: 33.4mm
